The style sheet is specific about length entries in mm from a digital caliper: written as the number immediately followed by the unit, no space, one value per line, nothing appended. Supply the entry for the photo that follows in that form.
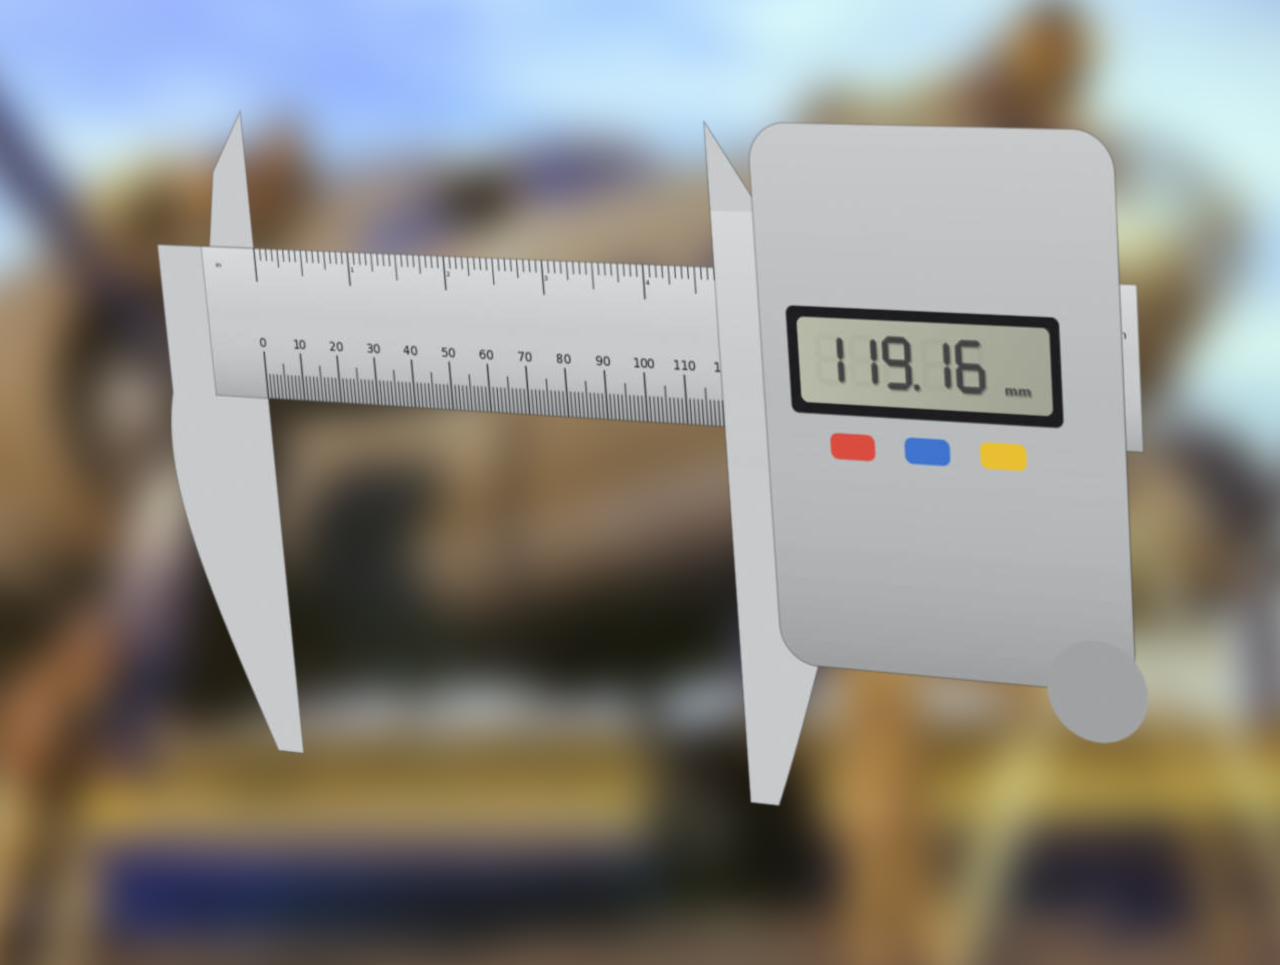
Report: 119.16mm
